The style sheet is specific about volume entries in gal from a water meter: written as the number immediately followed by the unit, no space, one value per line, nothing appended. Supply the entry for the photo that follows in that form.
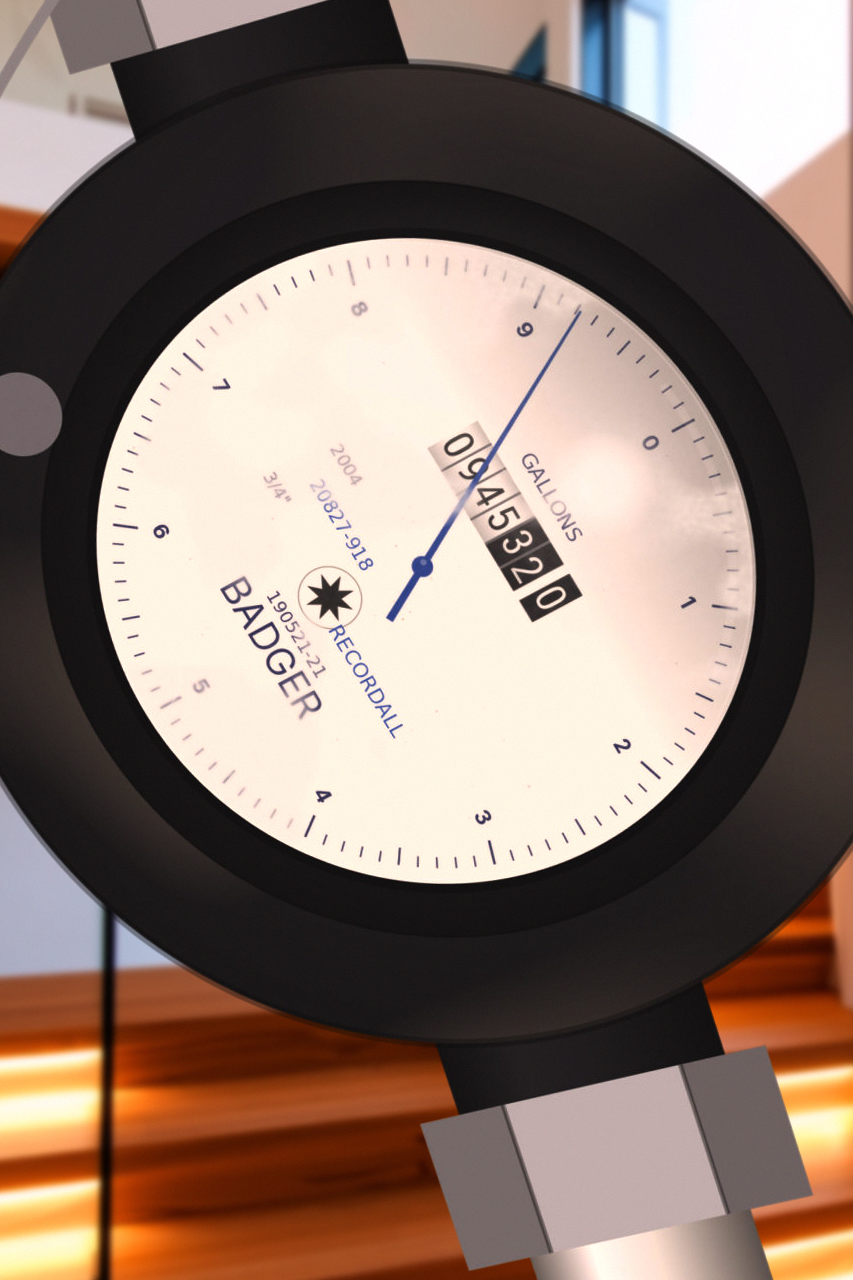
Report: 945319.2gal
